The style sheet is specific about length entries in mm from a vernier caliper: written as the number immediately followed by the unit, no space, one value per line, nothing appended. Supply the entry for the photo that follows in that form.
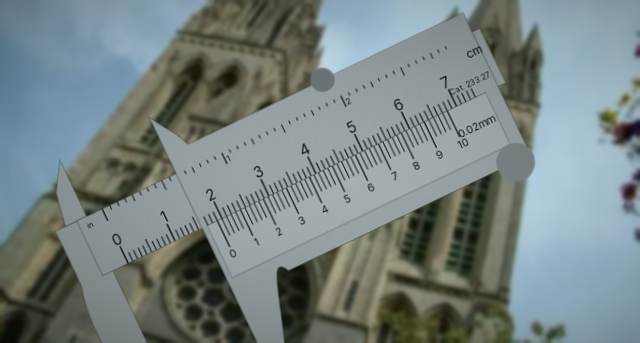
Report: 19.0mm
